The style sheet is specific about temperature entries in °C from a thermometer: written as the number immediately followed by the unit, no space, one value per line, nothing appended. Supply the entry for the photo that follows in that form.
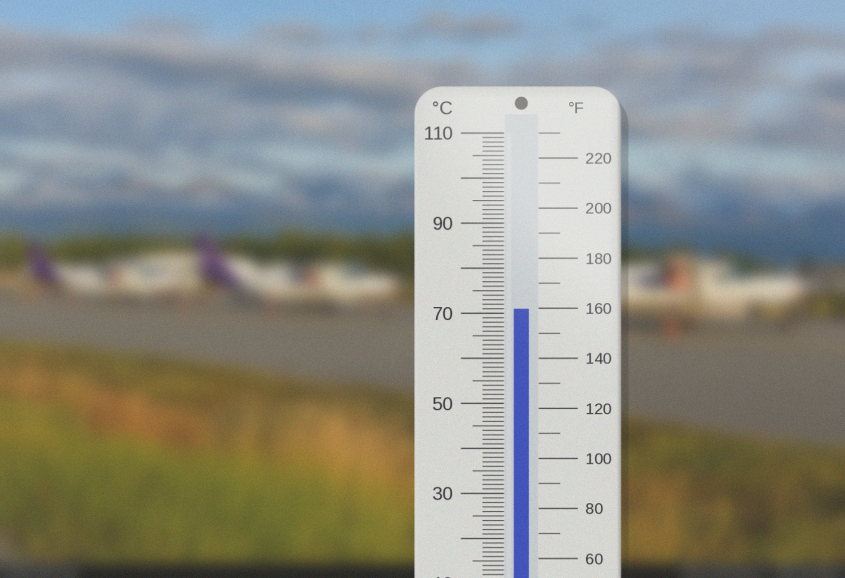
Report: 71°C
